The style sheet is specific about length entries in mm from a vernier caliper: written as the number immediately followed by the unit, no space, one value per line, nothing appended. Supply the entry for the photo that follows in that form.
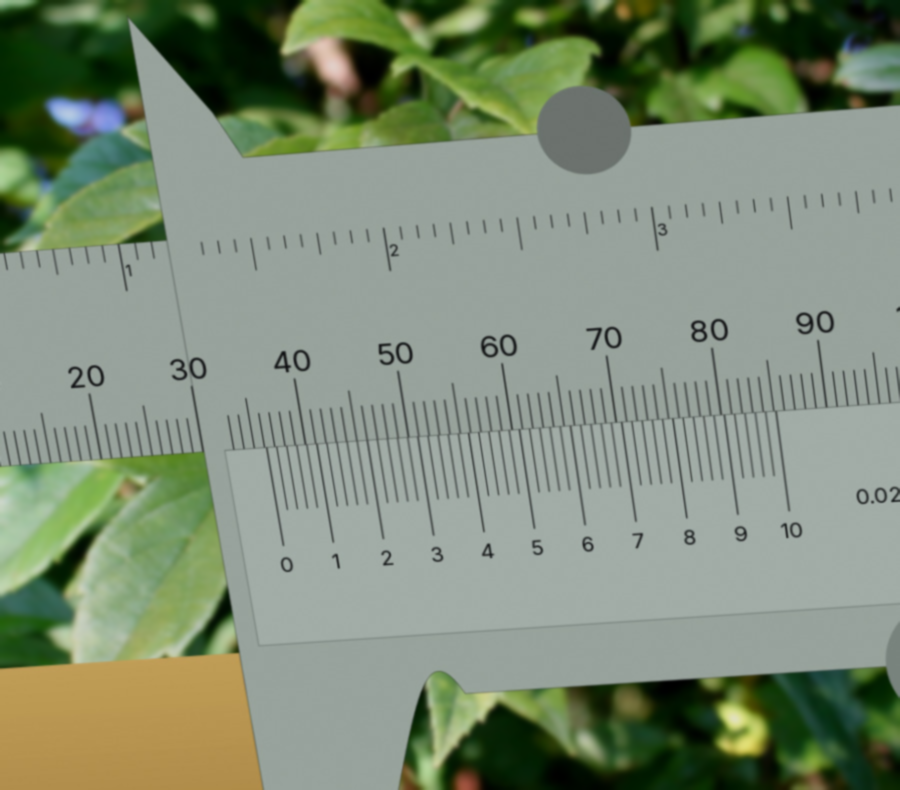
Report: 36.2mm
